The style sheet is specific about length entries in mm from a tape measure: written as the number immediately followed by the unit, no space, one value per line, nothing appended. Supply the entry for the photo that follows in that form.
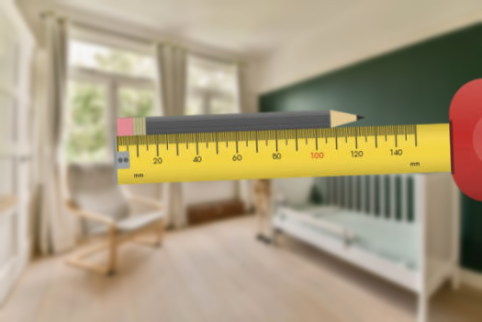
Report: 125mm
